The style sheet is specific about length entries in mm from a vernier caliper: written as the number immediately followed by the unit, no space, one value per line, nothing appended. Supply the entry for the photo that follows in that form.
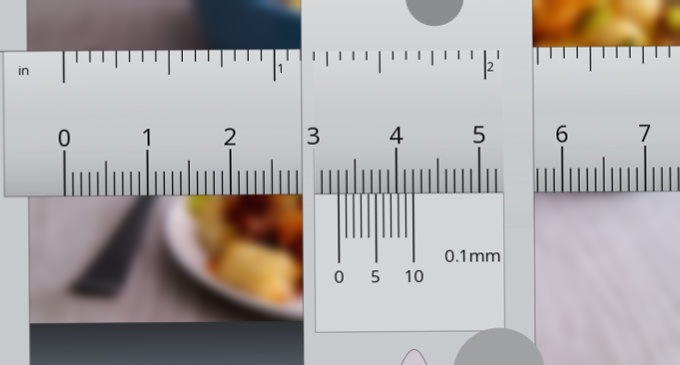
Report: 33.0mm
